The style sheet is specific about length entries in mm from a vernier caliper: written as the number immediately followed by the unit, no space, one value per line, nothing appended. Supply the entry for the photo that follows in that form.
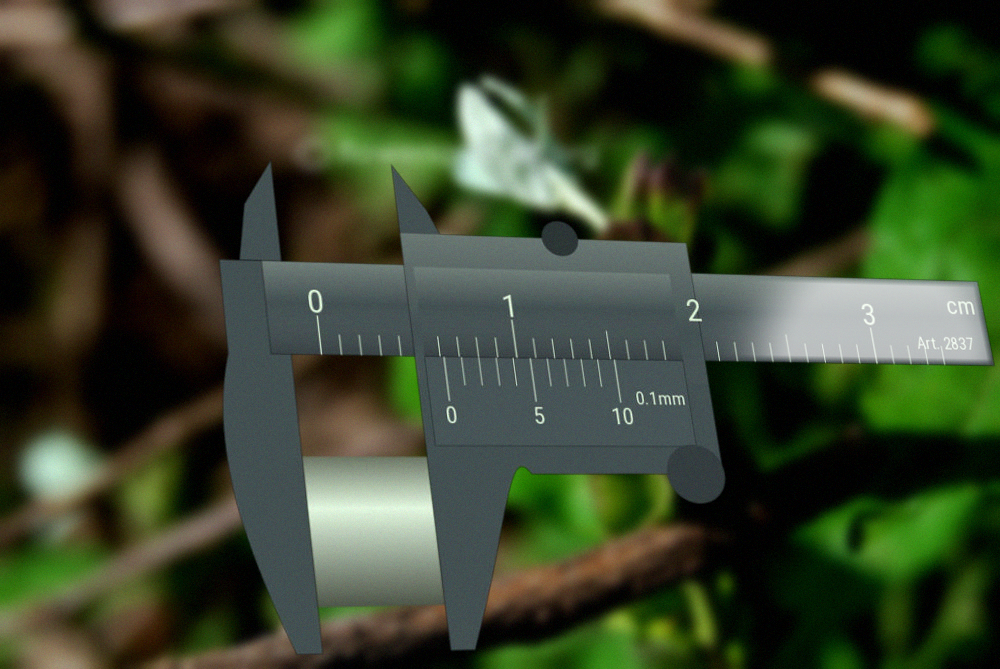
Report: 6.2mm
